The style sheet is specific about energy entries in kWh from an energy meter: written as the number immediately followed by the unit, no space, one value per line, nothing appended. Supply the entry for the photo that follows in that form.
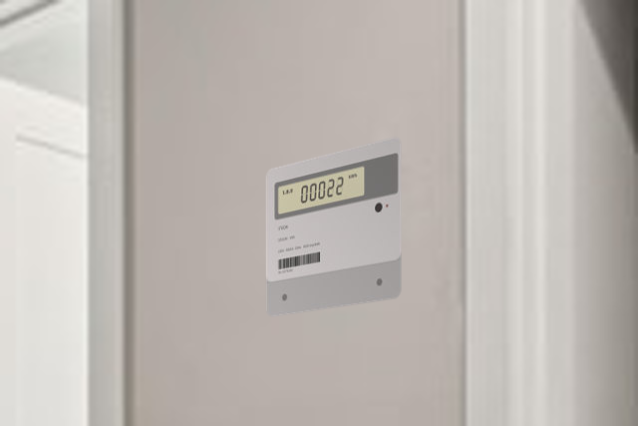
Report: 22kWh
